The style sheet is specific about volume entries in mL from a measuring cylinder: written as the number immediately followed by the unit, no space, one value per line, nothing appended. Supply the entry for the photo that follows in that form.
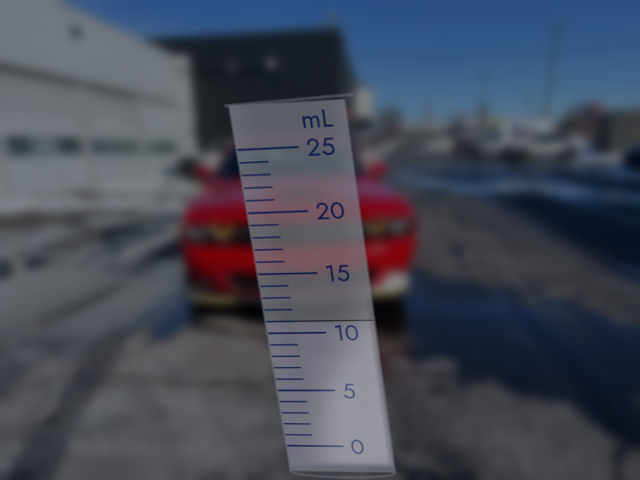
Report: 11mL
